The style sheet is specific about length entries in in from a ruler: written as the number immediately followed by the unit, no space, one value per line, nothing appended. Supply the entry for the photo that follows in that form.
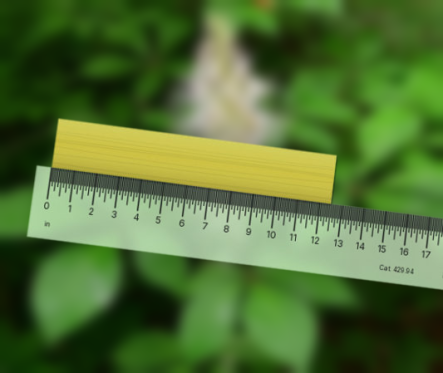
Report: 12.5in
